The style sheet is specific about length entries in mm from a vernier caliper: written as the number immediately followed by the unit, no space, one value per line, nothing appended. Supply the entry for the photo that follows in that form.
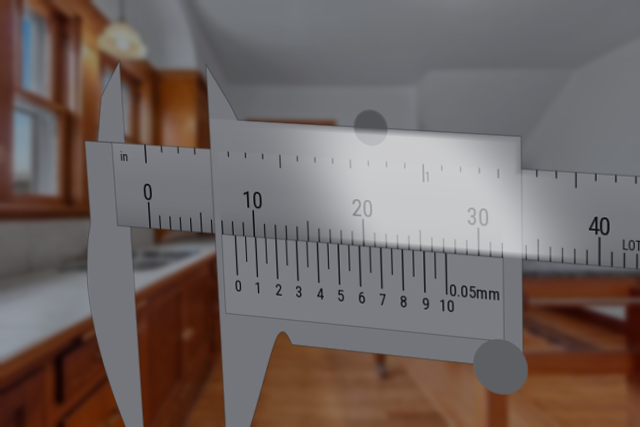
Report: 8.2mm
